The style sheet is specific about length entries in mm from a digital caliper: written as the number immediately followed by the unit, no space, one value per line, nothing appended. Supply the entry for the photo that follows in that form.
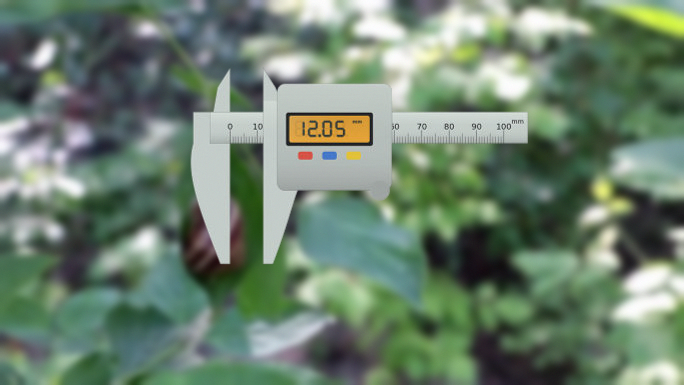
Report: 12.05mm
